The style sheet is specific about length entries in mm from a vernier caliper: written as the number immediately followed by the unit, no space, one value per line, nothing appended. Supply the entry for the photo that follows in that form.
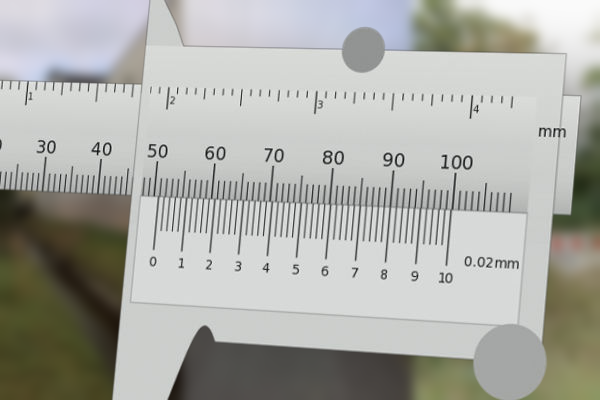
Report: 50.8mm
